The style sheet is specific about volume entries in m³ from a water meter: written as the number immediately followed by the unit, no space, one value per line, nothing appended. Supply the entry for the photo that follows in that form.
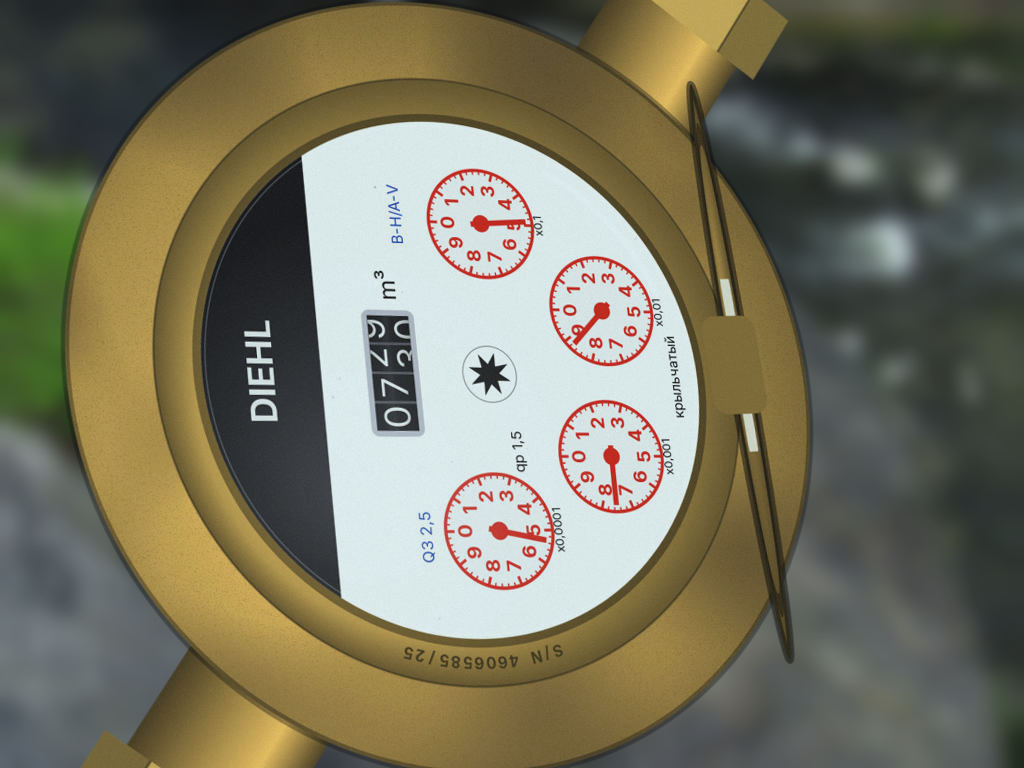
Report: 729.4875m³
